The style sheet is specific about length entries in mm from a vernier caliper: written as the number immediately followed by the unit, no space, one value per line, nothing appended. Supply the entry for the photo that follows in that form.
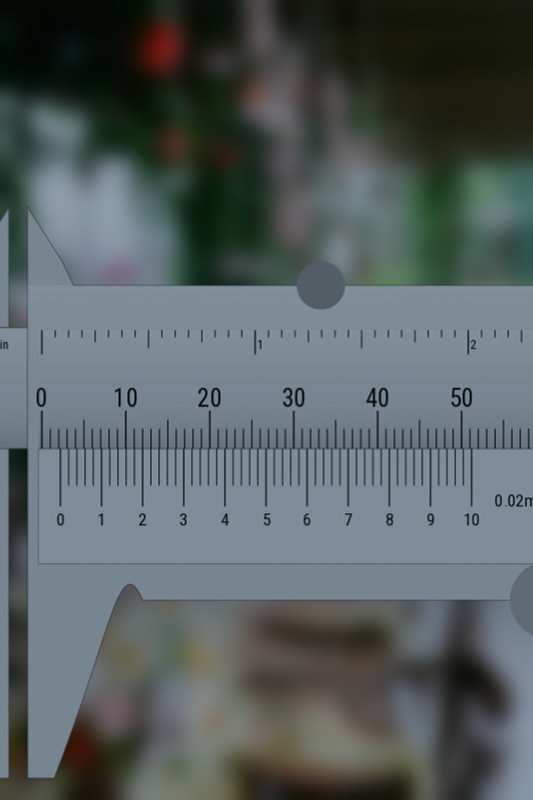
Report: 2.2mm
